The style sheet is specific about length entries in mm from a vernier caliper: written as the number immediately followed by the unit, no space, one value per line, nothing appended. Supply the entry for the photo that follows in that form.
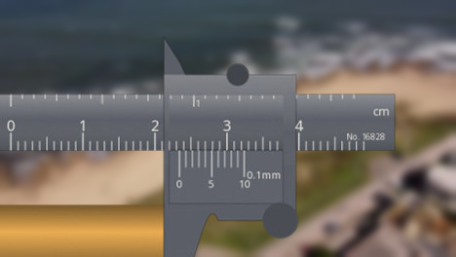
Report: 23.4mm
